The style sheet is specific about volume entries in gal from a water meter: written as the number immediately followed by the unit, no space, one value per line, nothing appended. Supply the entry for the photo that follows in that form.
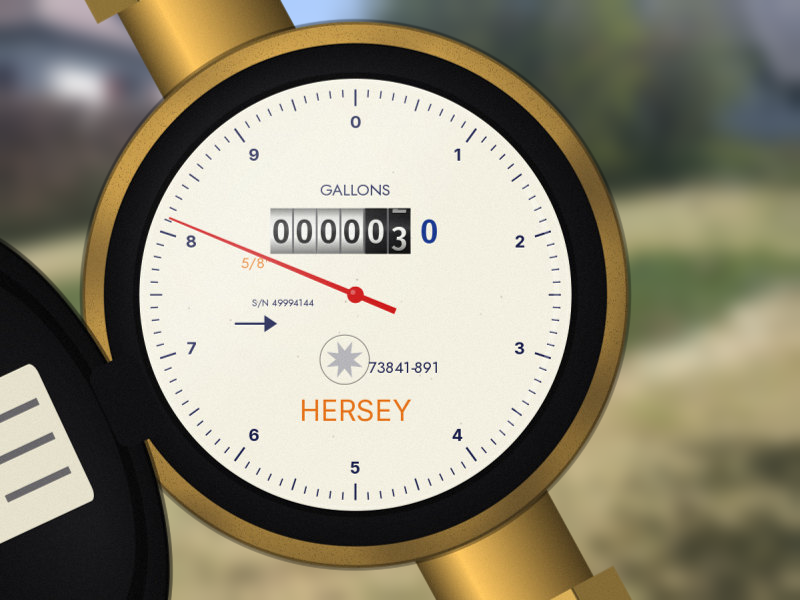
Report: 28.1gal
